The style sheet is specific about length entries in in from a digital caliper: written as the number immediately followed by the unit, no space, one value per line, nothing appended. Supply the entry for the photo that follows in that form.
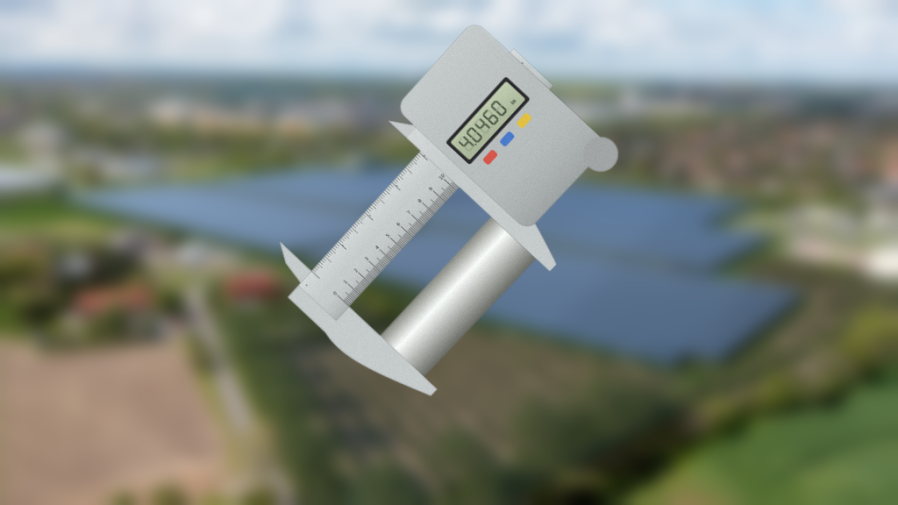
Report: 4.0460in
